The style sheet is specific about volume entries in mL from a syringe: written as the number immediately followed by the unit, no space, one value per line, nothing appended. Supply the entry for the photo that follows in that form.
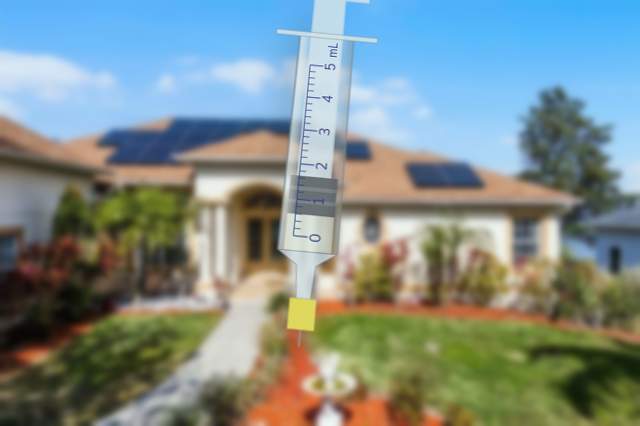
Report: 0.6mL
